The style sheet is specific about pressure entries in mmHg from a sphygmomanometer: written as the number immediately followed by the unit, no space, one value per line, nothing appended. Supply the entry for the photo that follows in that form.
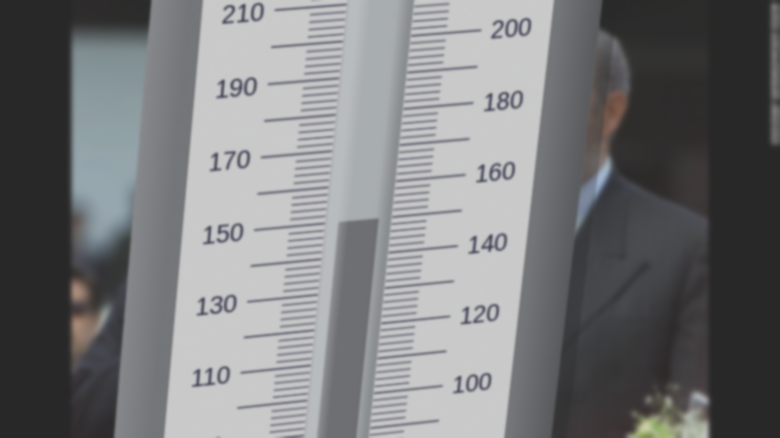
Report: 150mmHg
